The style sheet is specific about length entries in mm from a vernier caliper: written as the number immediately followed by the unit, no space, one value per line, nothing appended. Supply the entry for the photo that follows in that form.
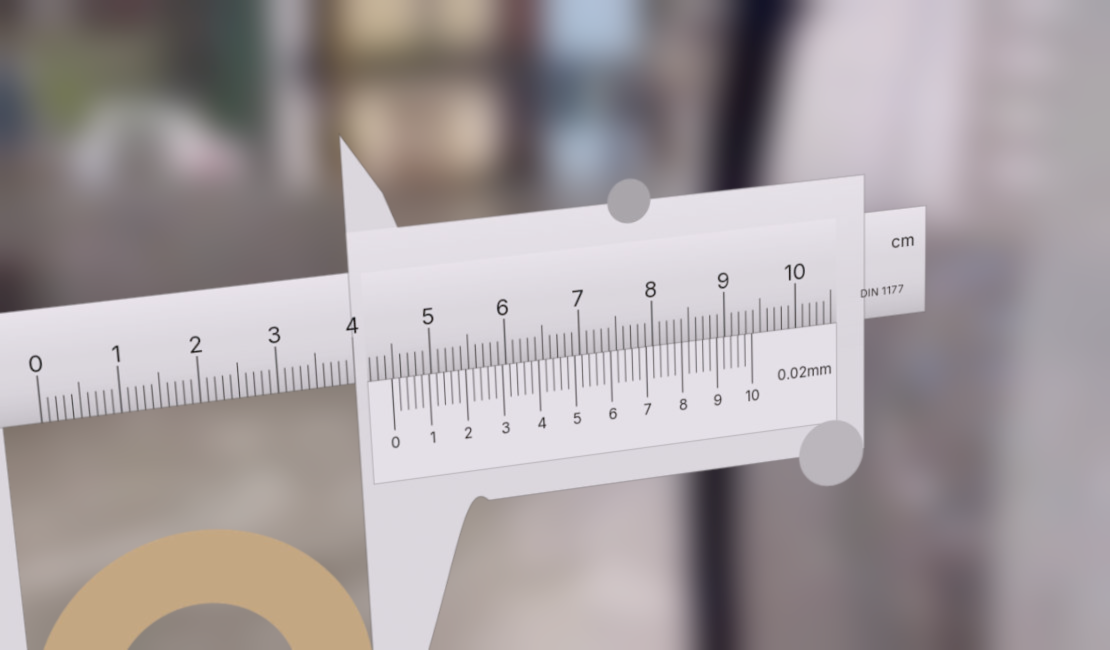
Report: 44.8mm
